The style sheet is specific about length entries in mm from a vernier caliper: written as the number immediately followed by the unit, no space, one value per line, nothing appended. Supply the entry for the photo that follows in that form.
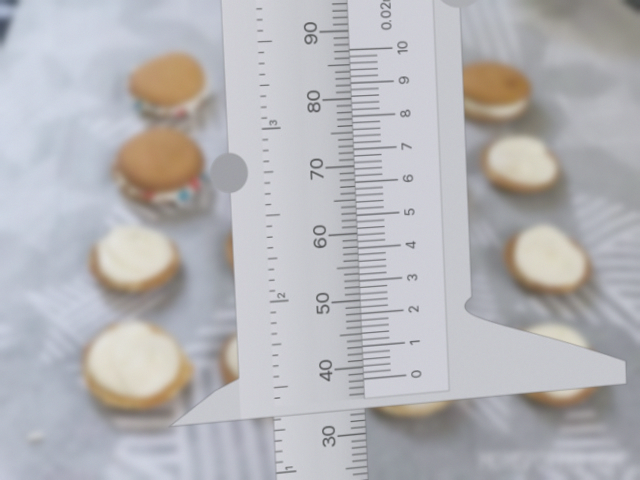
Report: 38.2mm
